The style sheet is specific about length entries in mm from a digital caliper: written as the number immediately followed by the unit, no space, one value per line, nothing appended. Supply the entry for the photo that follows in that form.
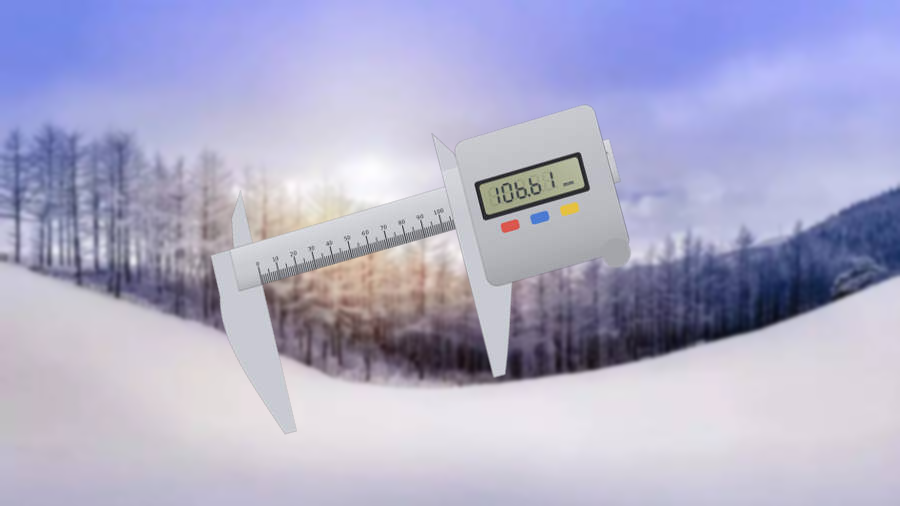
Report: 106.61mm
